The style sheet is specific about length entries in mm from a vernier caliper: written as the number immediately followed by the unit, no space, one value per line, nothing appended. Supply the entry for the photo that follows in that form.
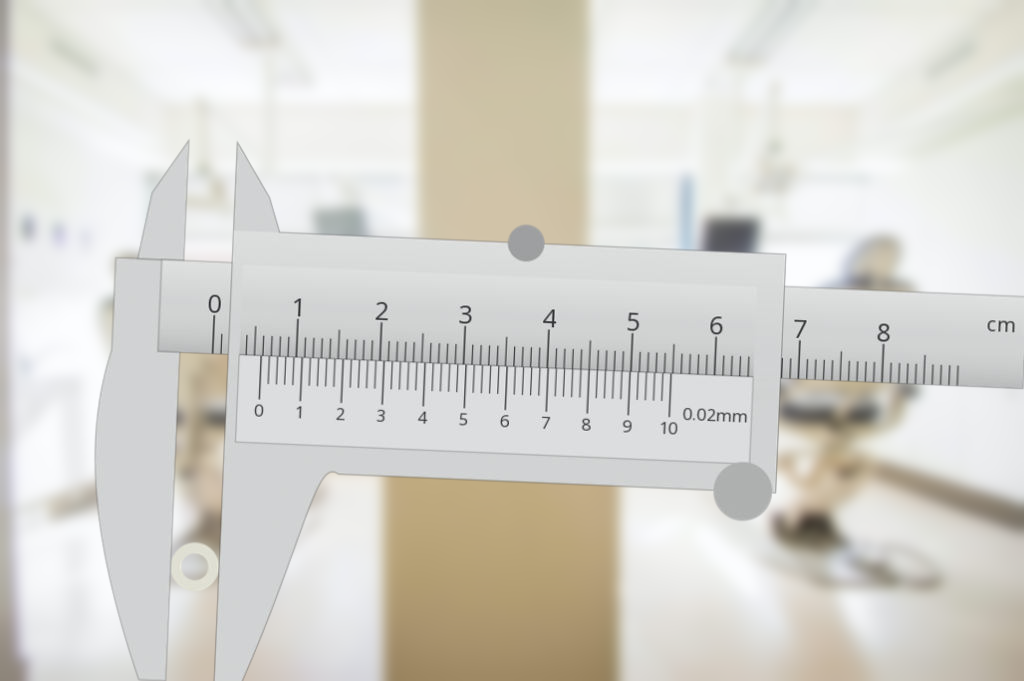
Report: 5.8mm
